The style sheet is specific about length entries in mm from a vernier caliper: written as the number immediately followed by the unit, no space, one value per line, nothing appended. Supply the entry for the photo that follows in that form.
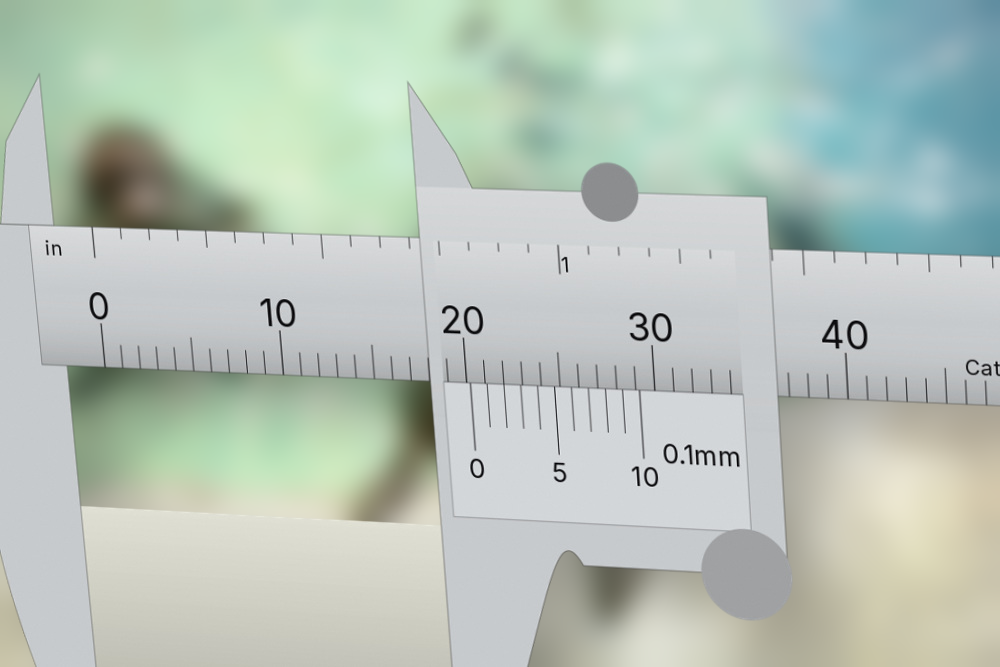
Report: 20.2mm
